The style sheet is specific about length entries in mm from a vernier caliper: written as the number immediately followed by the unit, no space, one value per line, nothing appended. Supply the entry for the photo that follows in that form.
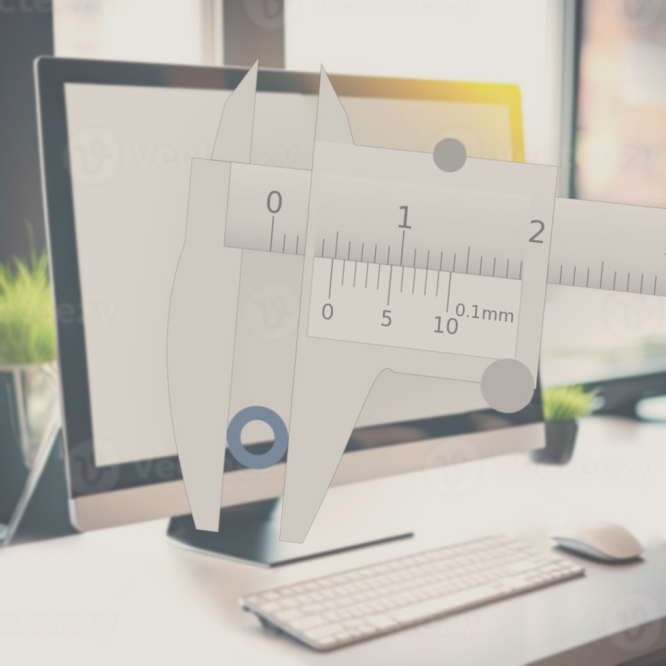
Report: 4.8mm
